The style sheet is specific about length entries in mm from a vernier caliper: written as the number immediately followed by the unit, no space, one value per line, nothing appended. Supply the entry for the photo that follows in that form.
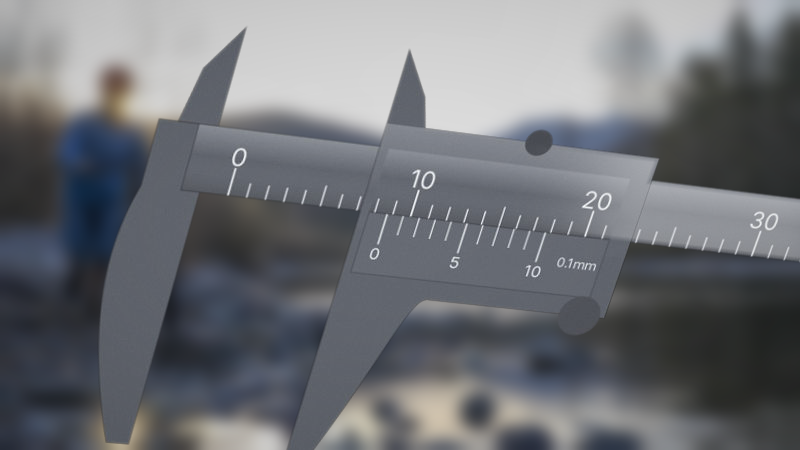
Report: 8.7mm
